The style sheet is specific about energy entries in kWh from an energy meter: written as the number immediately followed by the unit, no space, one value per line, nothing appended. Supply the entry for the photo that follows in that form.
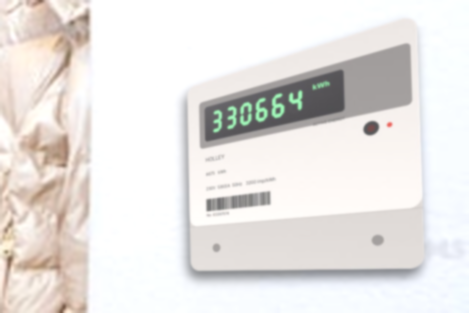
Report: 330664kWh
